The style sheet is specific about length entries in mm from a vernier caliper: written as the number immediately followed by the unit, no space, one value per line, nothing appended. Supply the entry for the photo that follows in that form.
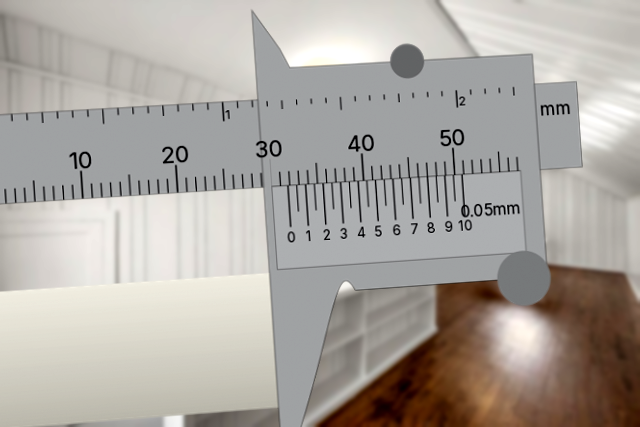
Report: 31.8mm
